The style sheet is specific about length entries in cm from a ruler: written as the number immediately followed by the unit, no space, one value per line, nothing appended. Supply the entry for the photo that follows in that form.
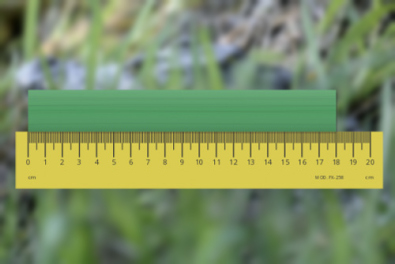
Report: 18cm
